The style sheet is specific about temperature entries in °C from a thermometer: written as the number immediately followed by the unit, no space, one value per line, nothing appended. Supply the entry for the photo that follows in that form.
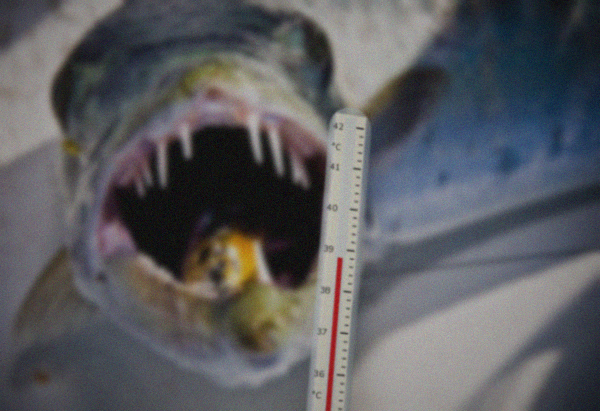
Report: 38.8°C
